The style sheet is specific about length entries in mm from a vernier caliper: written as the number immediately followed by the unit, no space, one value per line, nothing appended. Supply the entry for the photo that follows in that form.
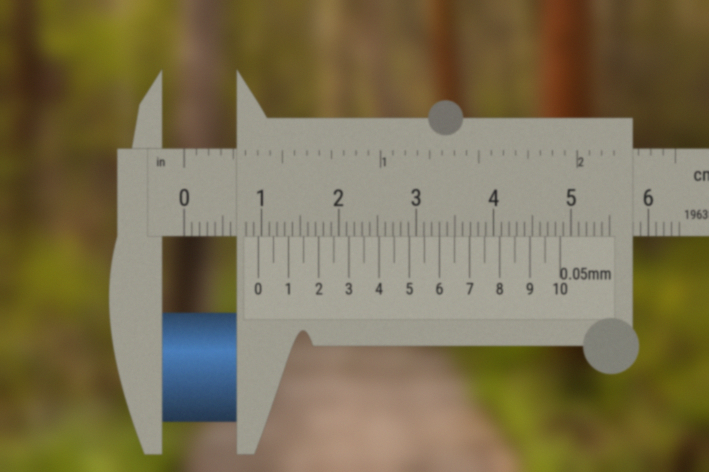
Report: 9.6mm
